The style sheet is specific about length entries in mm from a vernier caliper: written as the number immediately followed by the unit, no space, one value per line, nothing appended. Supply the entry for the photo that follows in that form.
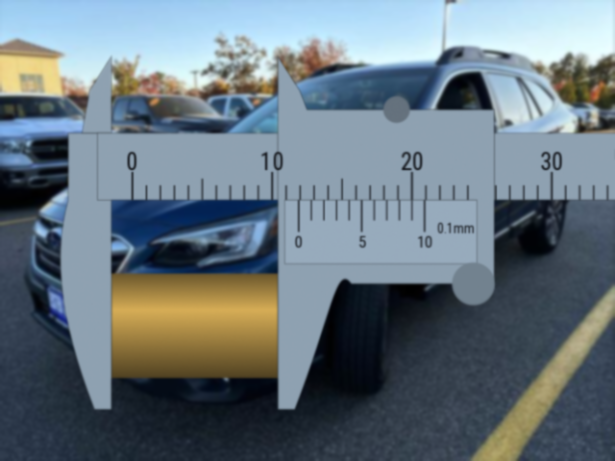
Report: 11.9mm
